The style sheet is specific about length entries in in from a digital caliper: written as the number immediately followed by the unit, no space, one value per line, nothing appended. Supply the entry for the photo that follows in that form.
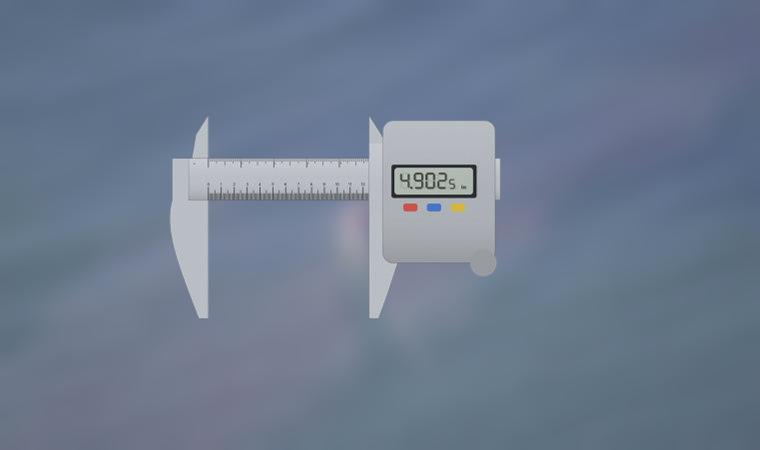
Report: 4.9025in
